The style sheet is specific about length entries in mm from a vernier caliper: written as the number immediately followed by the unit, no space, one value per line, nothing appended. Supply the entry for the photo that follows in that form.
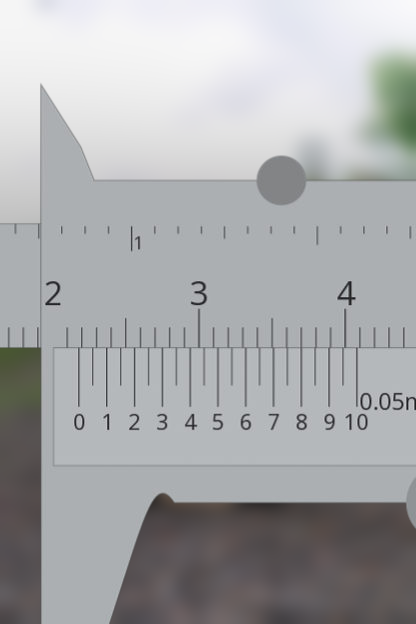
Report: 21.8mm
